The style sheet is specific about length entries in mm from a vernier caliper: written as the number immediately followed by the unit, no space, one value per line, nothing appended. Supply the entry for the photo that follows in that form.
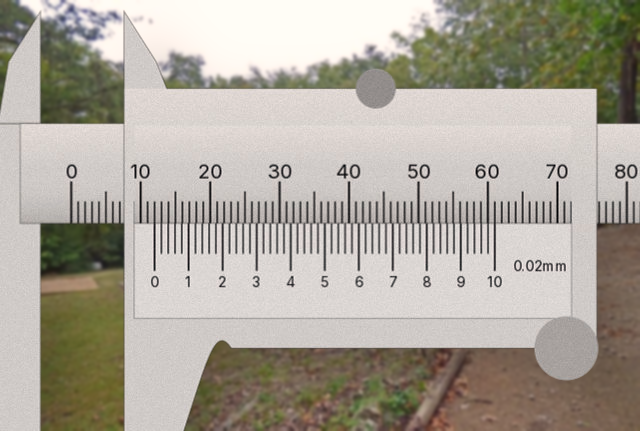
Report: 12.0mm
